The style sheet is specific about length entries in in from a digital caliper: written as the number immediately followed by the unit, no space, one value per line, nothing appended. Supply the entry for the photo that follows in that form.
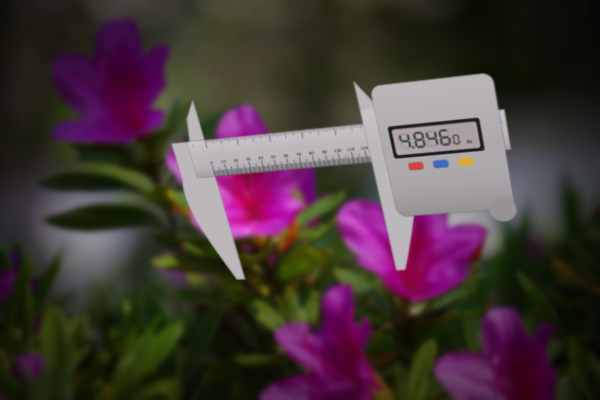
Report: 4.8460in
